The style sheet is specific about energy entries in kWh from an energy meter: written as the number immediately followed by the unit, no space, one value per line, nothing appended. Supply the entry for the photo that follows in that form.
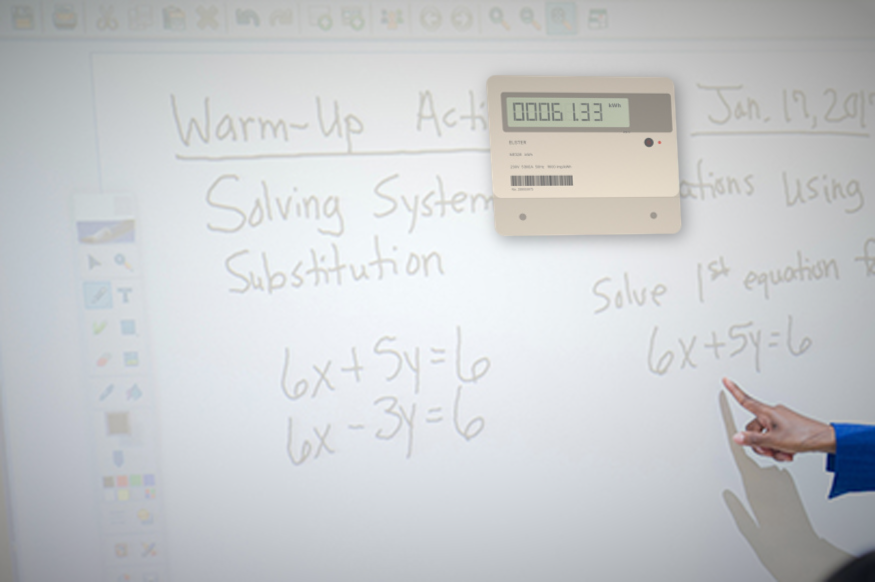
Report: 61.33kWh
